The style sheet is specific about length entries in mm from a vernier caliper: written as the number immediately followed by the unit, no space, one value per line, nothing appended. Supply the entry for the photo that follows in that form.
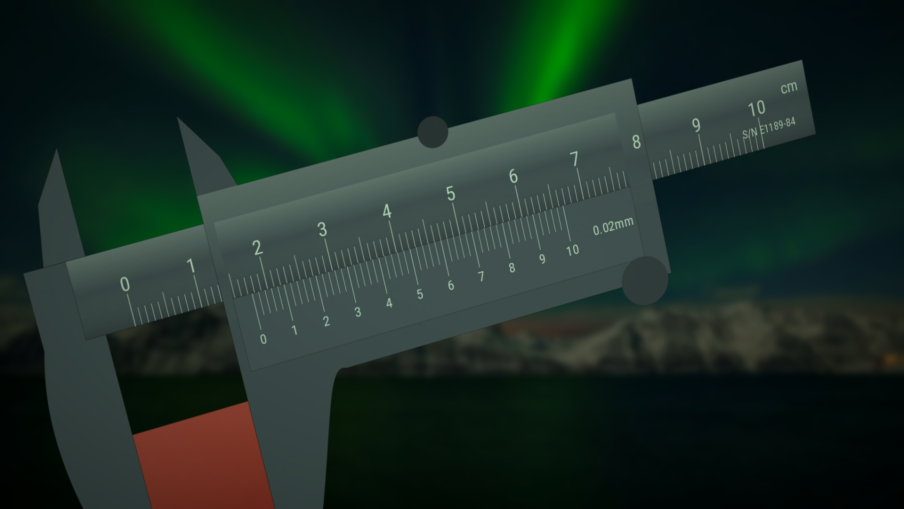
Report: 17.6mm
